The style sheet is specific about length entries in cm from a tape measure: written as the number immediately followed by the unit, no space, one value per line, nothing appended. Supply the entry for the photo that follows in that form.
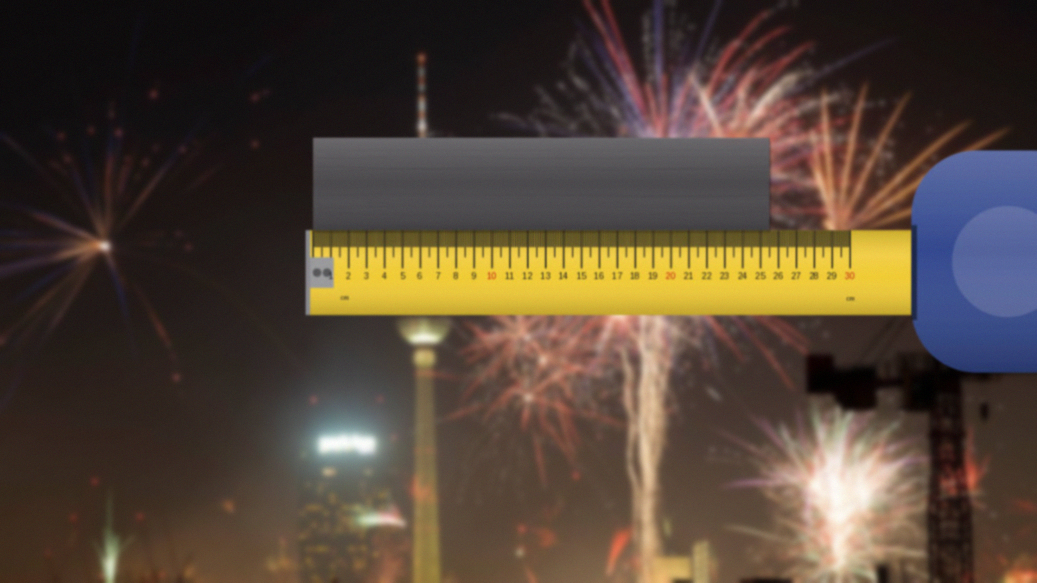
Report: 25.5cm
